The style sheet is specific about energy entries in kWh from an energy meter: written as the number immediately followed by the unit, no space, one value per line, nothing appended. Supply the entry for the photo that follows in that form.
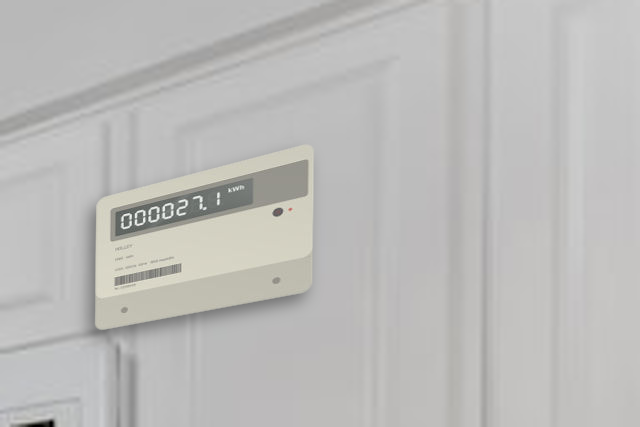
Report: 27.1kWh
